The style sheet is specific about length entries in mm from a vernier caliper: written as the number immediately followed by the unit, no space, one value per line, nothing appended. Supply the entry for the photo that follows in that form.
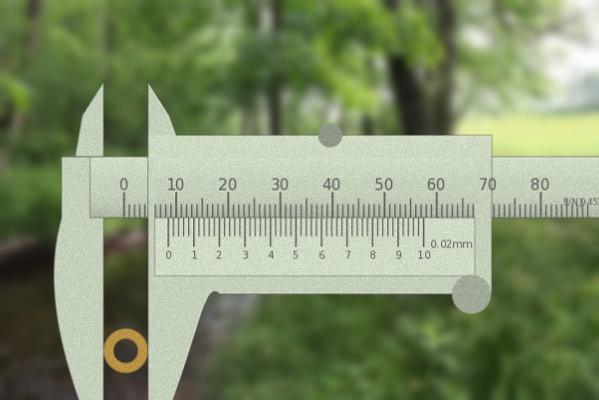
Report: 8.5mm
